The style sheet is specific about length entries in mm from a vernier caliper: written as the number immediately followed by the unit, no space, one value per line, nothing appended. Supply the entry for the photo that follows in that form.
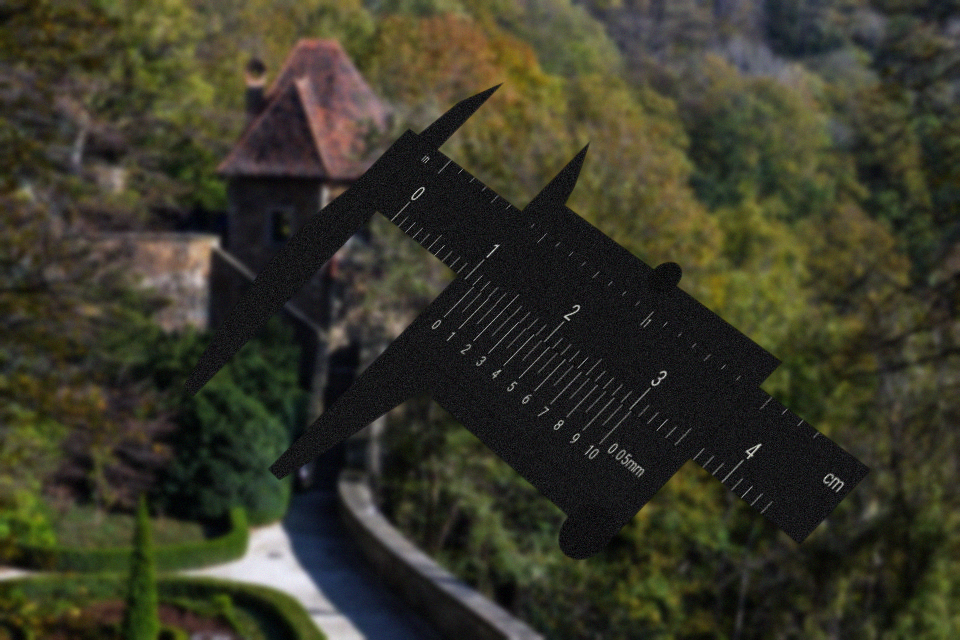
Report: 11.2mm
